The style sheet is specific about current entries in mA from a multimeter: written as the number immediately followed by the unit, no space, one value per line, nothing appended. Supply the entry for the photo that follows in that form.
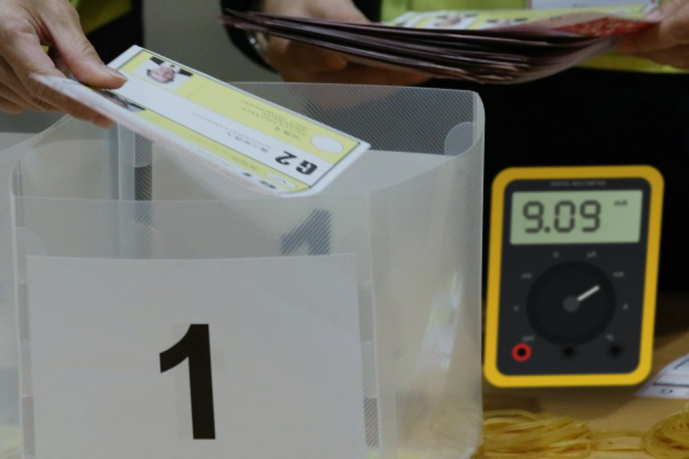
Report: 9.09mA
